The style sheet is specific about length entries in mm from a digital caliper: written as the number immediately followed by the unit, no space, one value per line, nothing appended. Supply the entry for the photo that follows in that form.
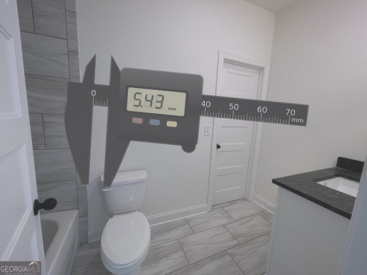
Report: 5.43mm
